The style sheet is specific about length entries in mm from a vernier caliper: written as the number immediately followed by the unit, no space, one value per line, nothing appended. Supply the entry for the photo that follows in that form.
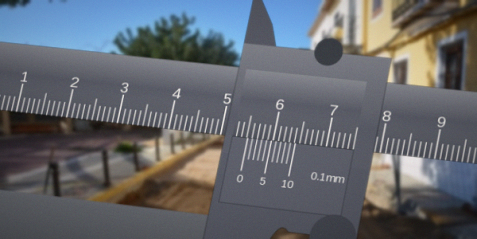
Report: 55.2mm
